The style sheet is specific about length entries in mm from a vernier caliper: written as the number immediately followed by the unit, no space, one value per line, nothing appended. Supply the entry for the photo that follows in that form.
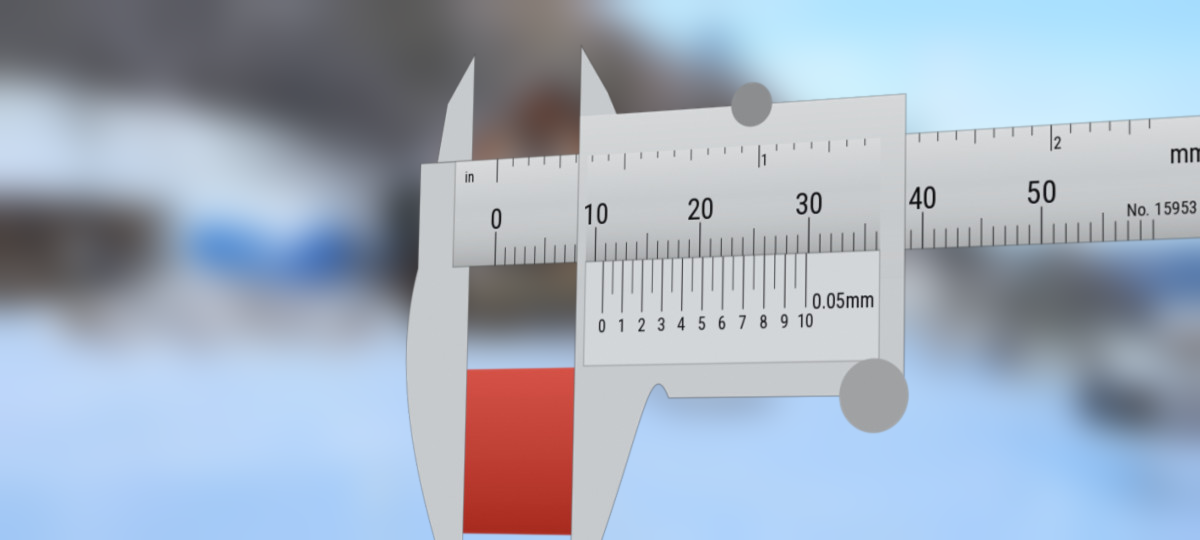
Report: 10.8mm
